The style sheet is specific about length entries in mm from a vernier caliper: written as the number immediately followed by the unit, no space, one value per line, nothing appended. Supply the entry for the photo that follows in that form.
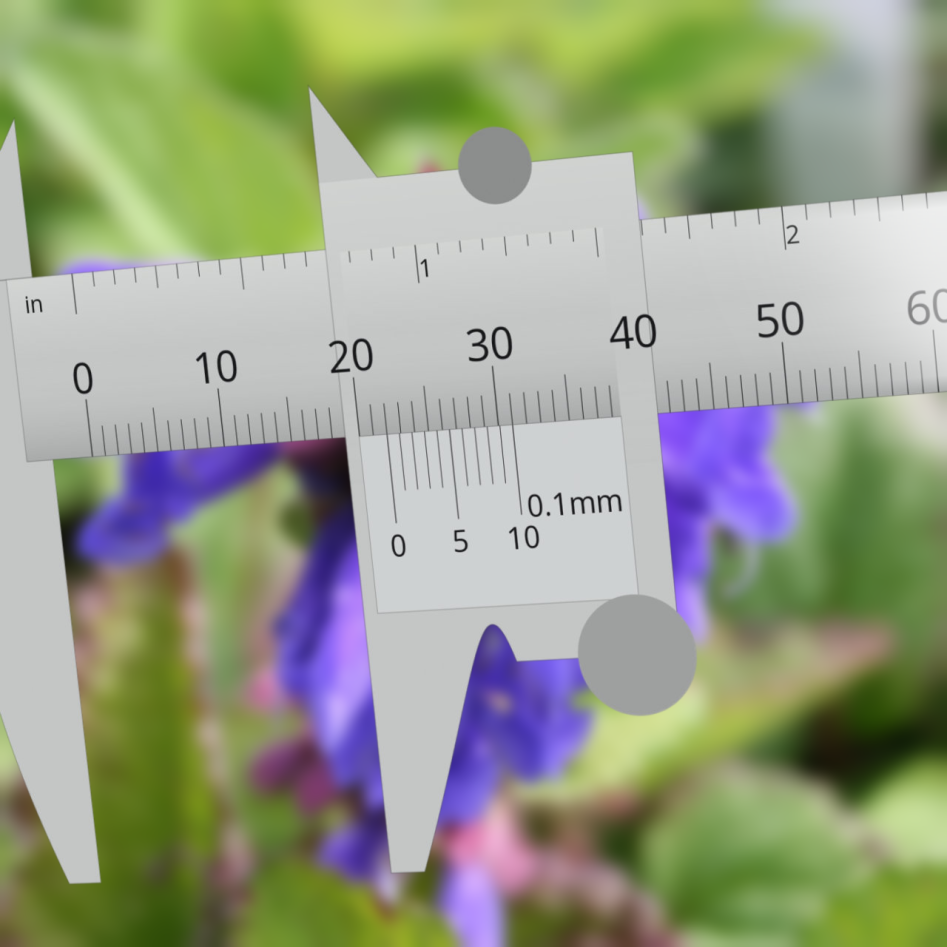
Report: 22.0mm
